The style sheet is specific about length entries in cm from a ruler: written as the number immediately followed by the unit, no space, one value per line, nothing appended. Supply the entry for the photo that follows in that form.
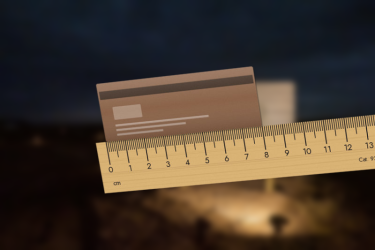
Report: 8cm
